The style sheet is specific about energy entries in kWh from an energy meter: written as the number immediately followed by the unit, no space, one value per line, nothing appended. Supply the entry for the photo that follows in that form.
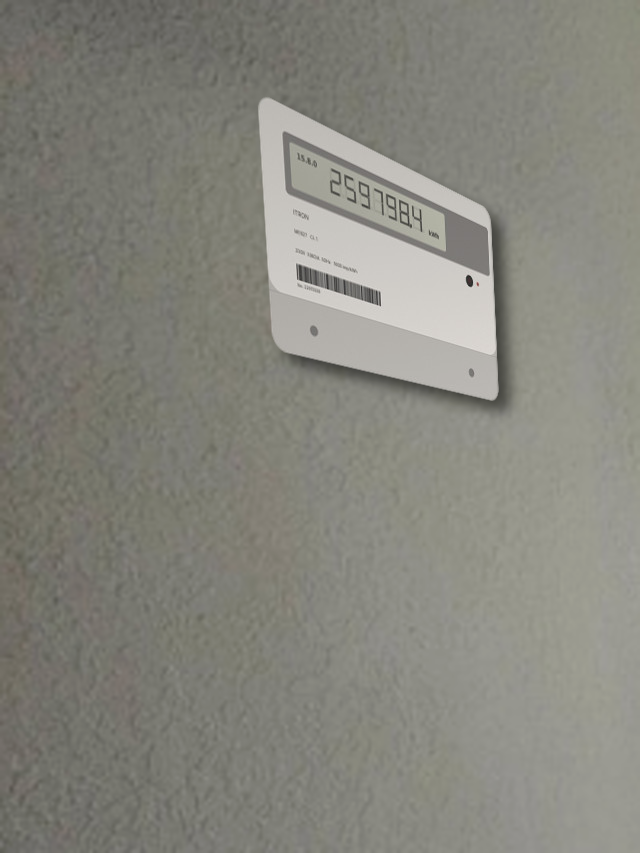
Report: 259798.4kWh
